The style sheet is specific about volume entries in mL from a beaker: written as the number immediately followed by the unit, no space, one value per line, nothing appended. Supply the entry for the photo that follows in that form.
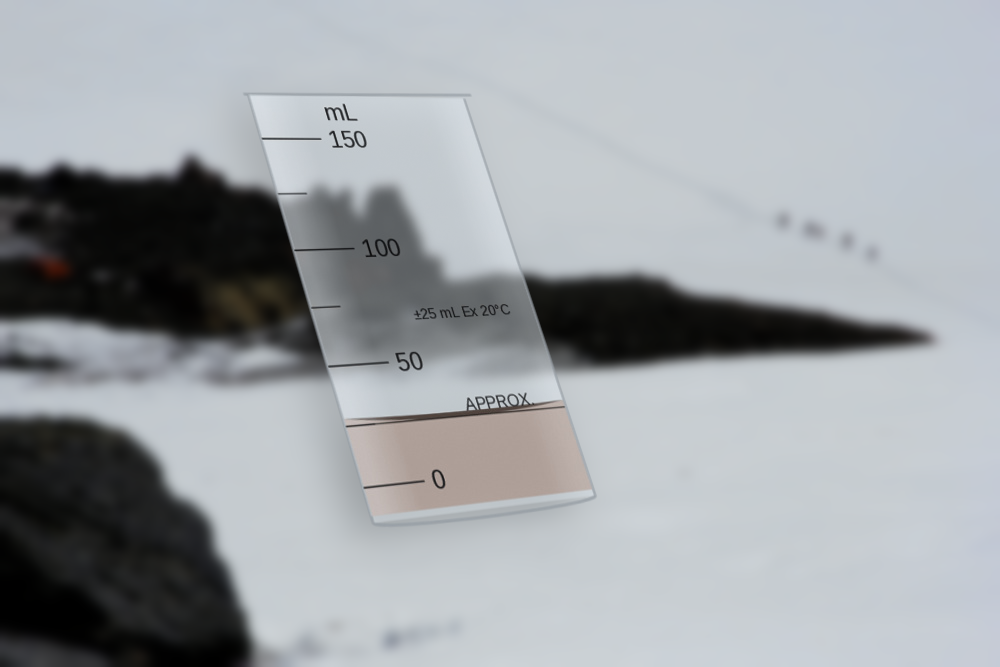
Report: 25mL
